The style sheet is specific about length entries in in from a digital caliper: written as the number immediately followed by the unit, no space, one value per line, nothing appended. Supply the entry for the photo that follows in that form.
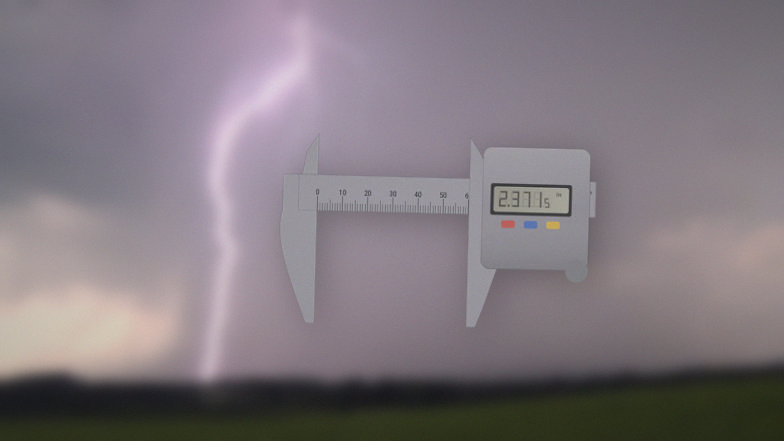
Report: 2.3715in
